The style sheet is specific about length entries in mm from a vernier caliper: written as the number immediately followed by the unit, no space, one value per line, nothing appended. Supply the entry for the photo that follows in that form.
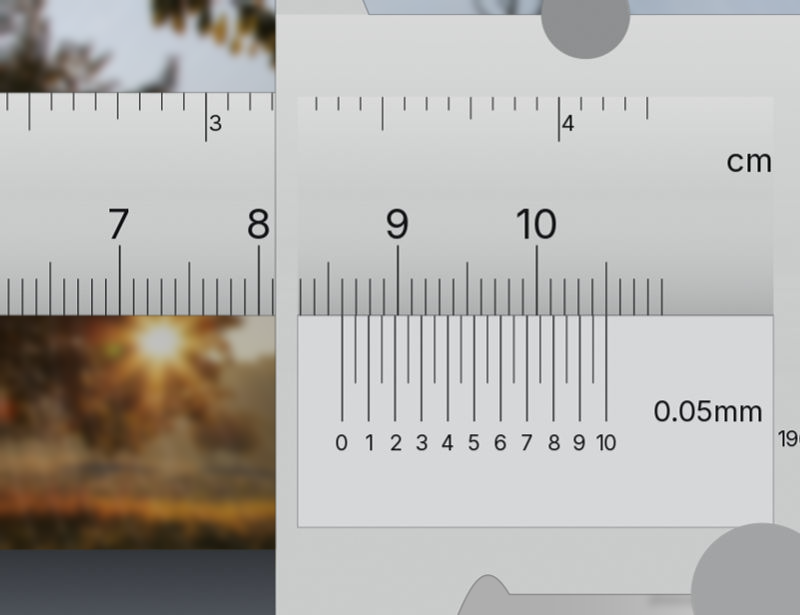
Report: 86.0mm
